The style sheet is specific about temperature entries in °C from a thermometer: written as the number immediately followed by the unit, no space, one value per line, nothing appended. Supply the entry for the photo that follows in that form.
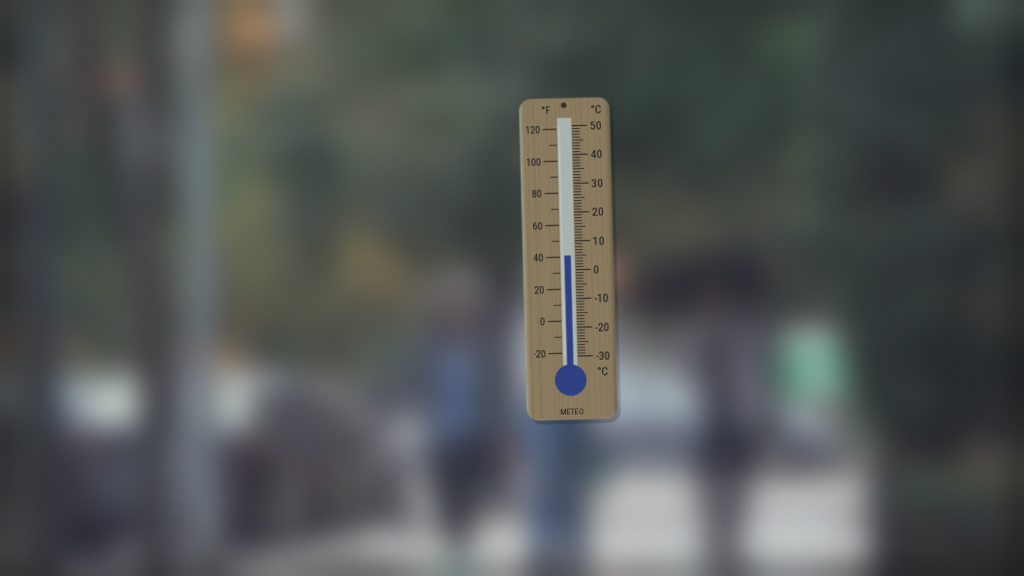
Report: 5°C
